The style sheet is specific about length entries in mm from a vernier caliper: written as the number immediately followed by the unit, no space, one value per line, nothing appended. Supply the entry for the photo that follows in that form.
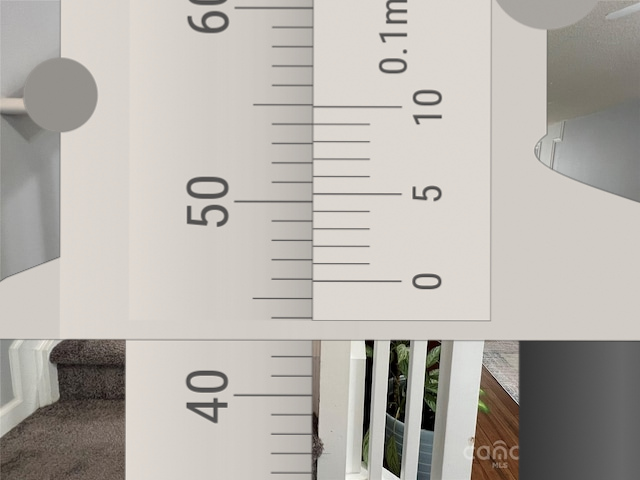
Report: 45.9mm
